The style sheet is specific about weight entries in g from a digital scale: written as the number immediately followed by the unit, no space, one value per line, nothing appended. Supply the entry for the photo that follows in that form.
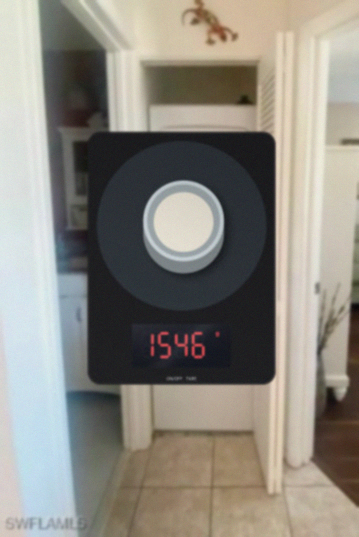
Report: 1546g
